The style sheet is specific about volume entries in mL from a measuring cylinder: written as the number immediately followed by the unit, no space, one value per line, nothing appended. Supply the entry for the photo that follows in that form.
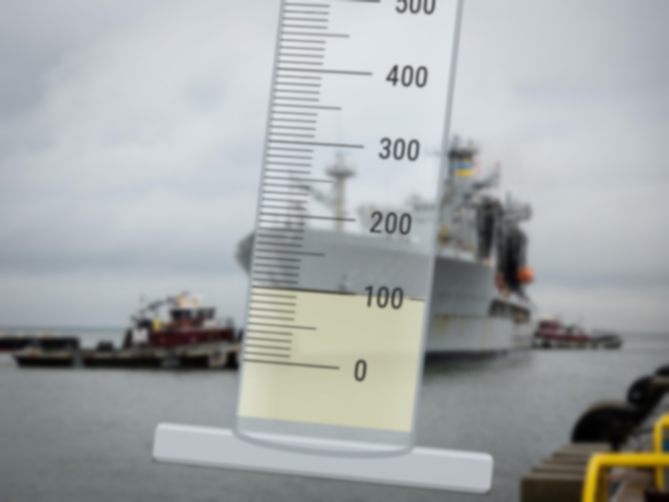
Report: 100mL
